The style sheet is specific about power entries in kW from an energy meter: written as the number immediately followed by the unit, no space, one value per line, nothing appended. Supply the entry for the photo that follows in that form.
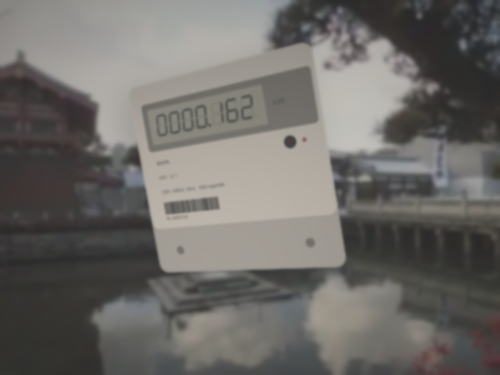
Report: 0.162kW
